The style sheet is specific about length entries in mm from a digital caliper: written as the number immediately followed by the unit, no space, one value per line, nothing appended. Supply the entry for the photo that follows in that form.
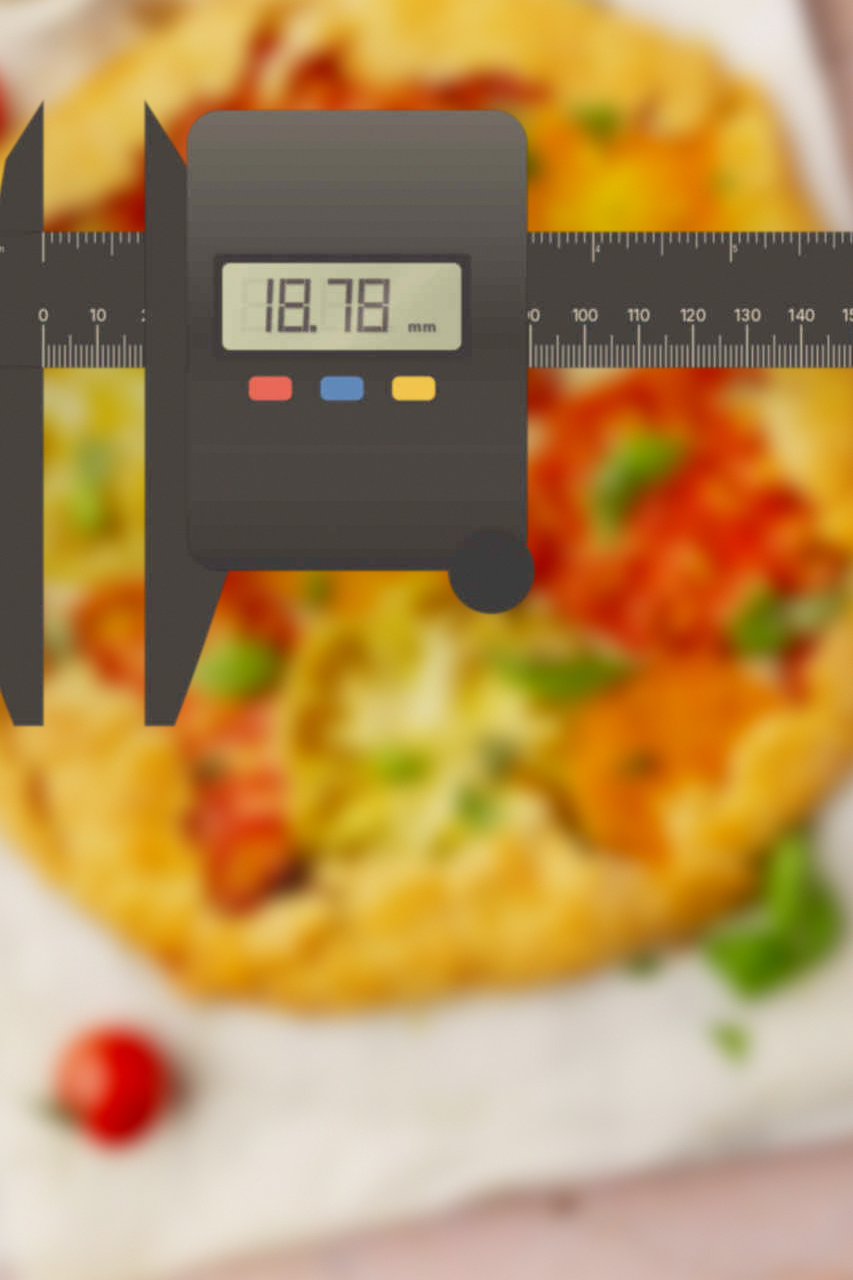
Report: 18.78mm
